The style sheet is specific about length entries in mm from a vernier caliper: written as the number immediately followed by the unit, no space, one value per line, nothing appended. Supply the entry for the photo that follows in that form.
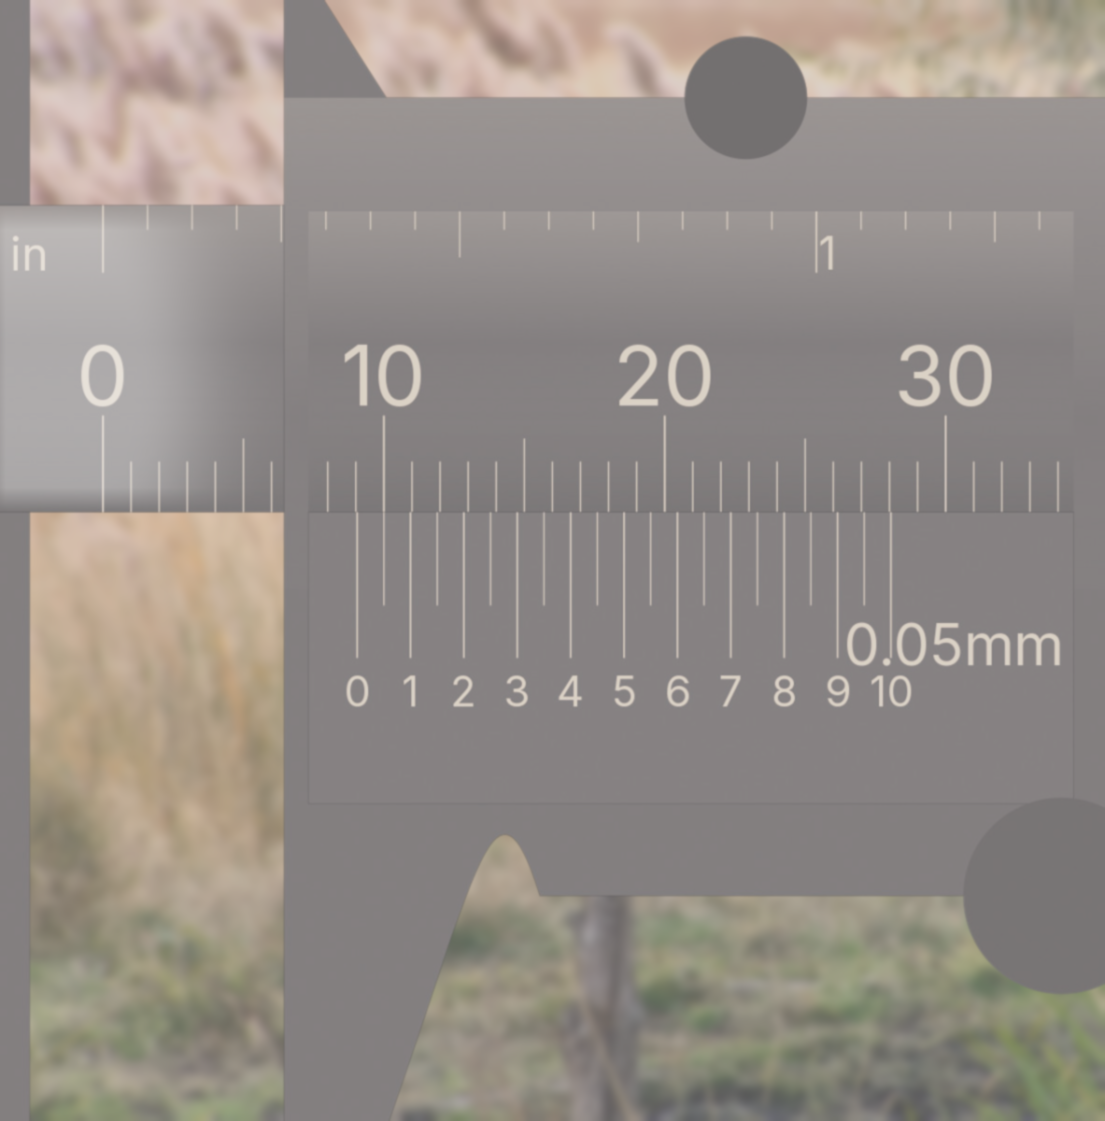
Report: 9.05mm
